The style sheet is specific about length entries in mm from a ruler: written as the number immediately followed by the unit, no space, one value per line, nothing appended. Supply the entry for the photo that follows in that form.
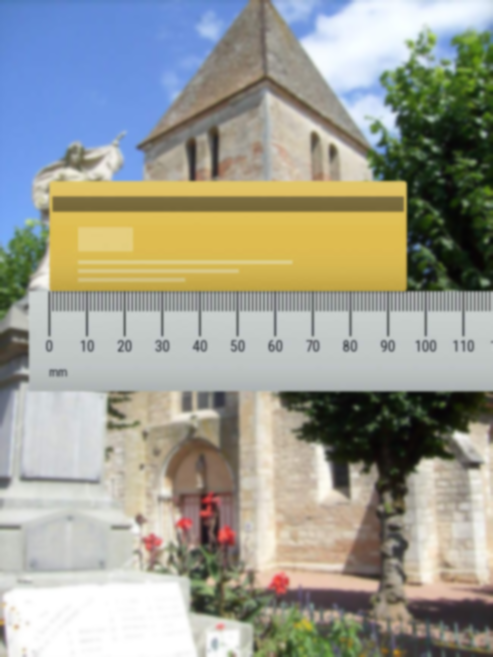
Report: 95mm
